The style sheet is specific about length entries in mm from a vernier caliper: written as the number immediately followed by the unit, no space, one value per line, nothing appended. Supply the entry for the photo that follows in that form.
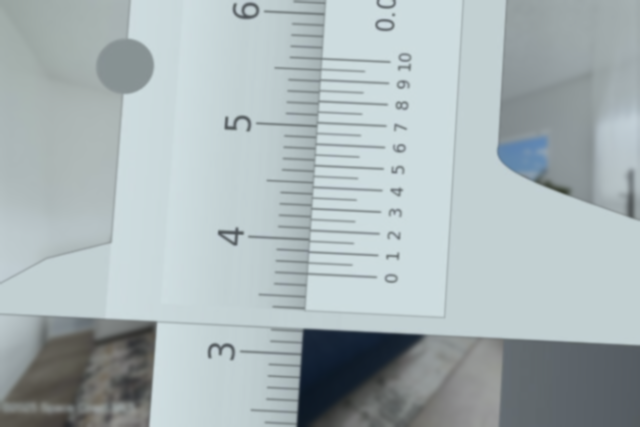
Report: 37.0mm
